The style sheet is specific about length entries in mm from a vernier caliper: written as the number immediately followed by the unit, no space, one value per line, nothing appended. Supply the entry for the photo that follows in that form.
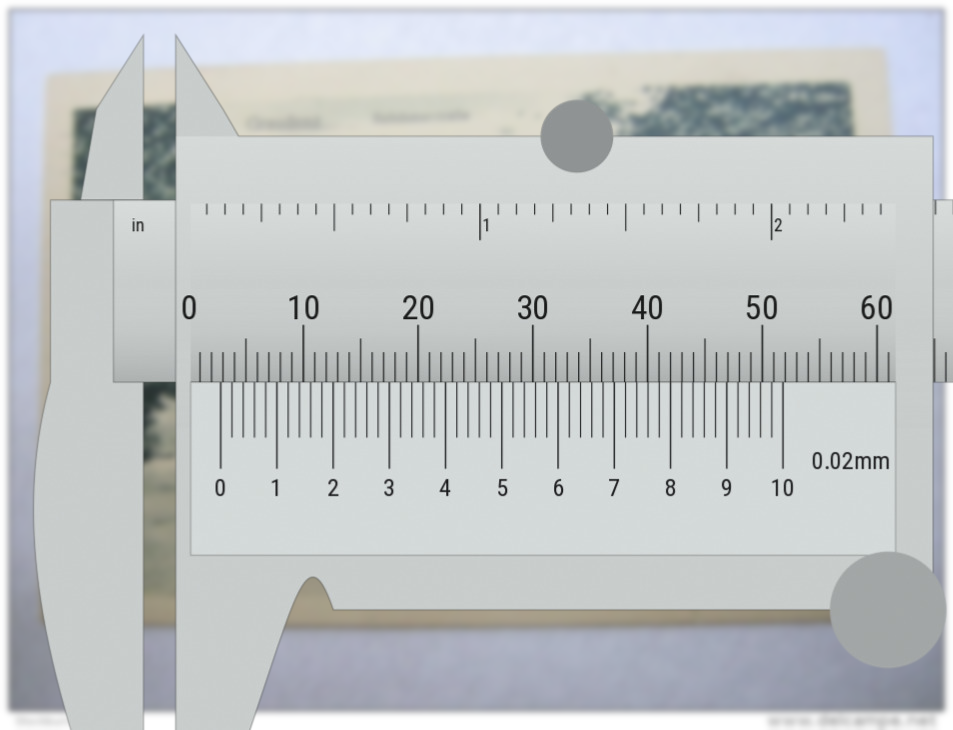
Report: 2.8mm
